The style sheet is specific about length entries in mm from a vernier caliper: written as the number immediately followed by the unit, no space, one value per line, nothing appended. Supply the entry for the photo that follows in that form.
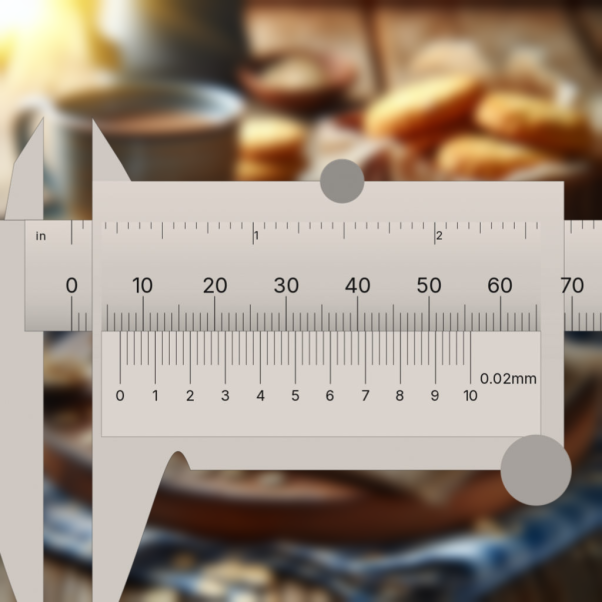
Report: 6.8mm
